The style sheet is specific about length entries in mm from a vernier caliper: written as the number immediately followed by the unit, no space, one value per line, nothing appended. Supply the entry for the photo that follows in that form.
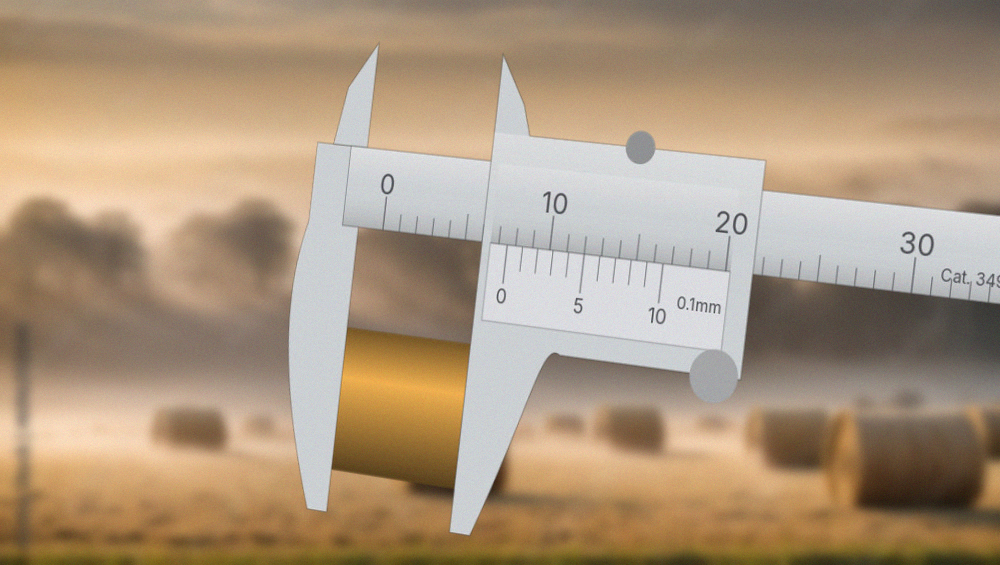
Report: 7.5mm
